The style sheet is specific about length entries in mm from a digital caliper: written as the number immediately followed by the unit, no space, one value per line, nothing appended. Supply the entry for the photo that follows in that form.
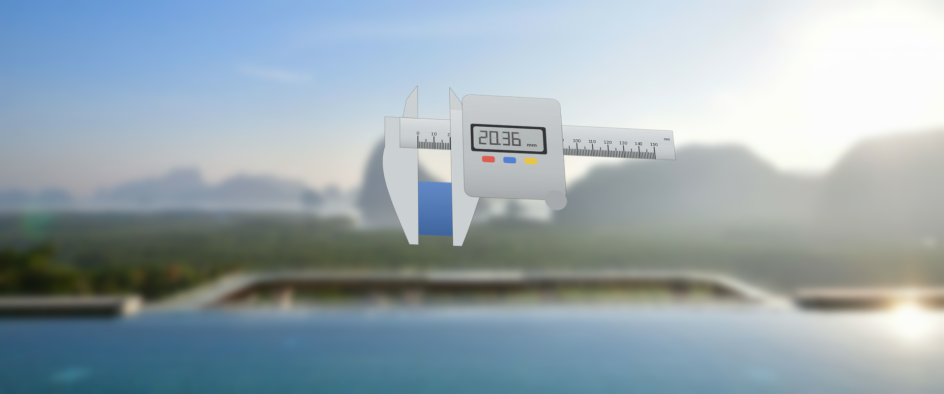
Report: 20.36mm
